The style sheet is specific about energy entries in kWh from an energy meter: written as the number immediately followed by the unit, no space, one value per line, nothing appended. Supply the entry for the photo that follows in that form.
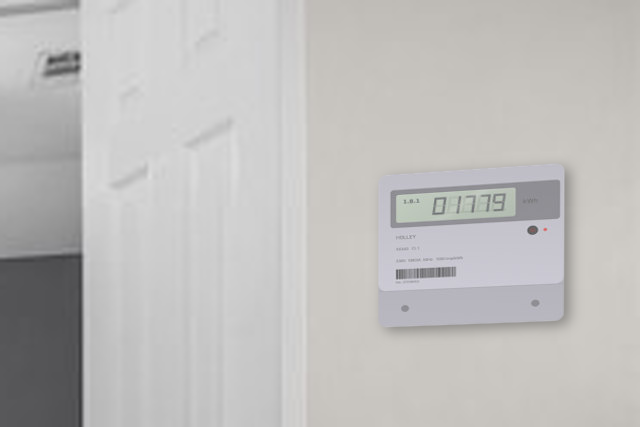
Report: 1779kWh
